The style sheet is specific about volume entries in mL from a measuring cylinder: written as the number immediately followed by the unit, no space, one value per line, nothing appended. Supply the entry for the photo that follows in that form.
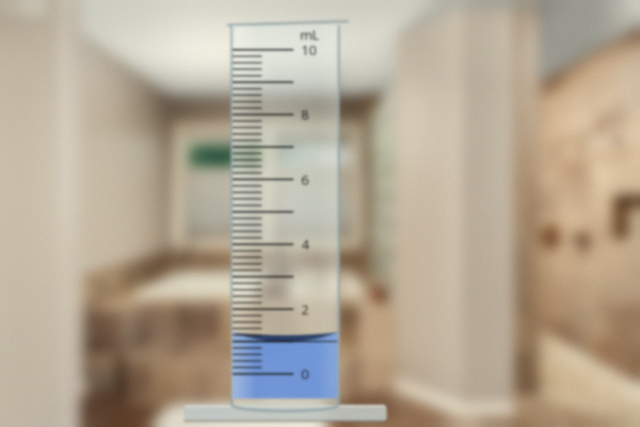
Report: 1mL
